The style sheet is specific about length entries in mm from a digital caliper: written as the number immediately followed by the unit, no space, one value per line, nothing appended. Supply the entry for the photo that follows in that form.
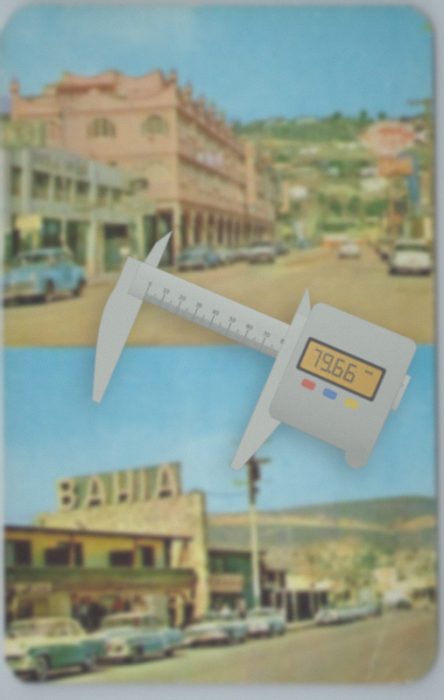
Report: 79.66mm
